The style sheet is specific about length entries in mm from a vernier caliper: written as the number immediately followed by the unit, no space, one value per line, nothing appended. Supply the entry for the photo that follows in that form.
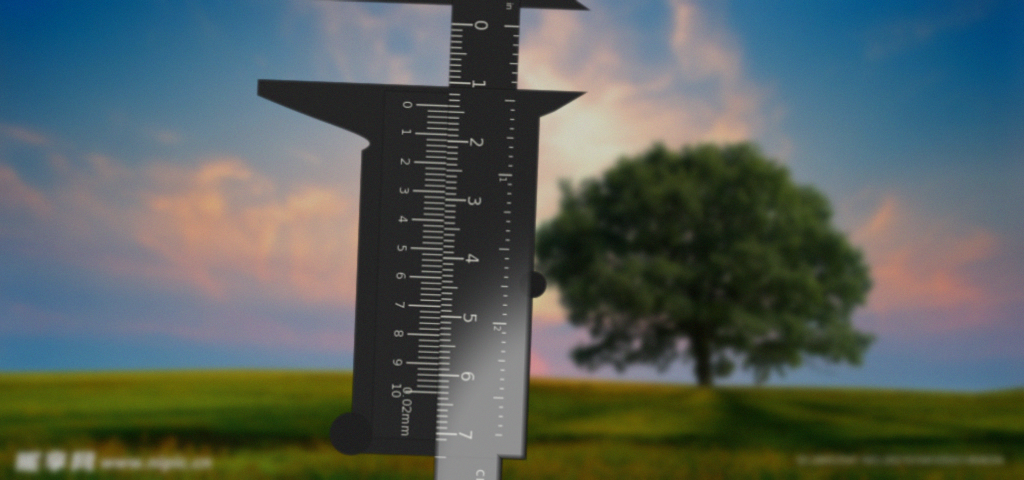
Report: 14.0mm
